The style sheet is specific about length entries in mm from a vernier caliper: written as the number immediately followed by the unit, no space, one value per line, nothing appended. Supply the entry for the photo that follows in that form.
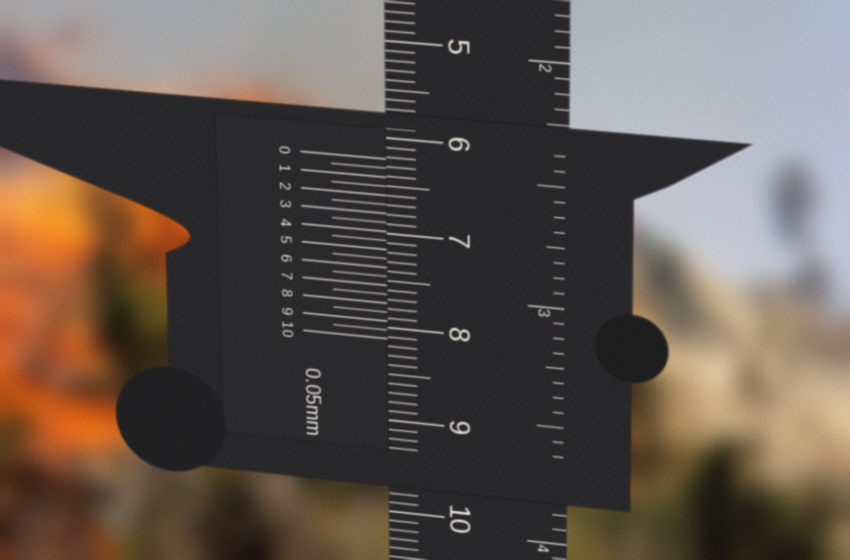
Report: 62.2mm
